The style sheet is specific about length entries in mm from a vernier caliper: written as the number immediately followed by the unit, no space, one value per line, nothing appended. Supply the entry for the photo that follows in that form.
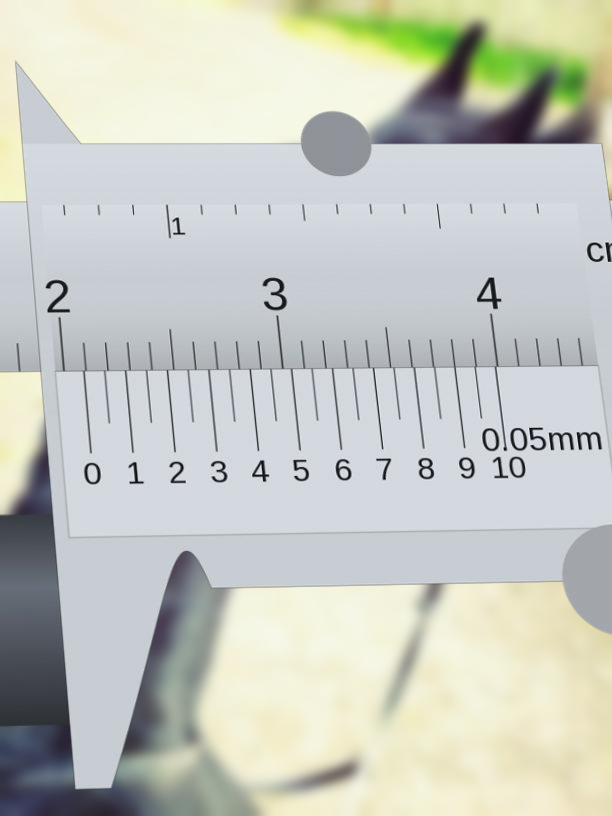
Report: 20.9mm
